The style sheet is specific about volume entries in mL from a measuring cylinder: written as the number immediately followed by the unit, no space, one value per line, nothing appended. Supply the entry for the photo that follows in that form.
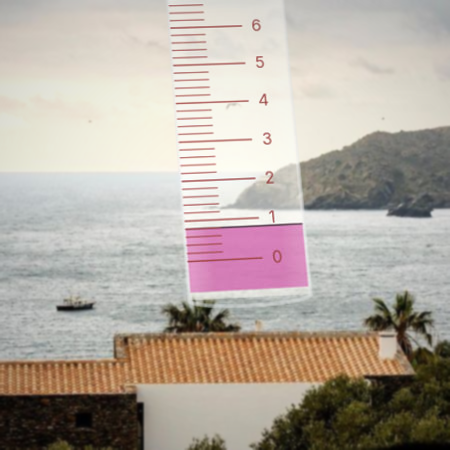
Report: 0.8mL
